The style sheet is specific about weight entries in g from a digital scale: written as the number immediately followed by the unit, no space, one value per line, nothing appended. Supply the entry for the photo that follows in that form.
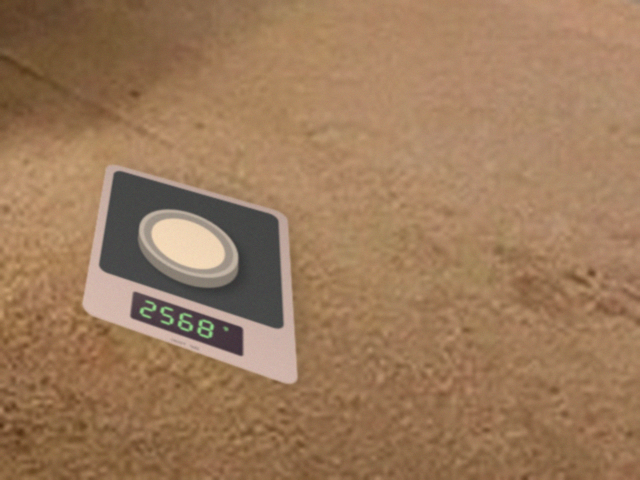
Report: 2568g
